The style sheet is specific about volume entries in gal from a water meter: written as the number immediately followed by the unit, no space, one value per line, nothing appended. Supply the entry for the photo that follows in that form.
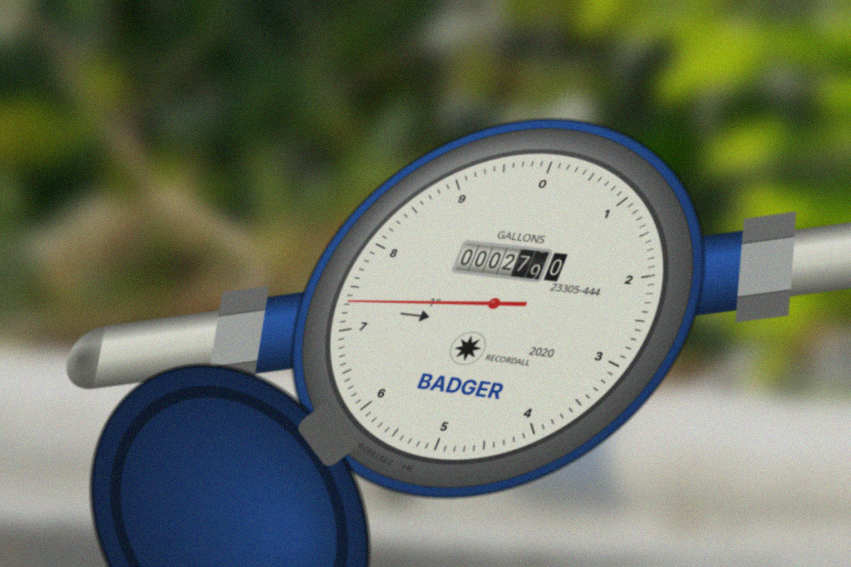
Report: 2787.3gal
